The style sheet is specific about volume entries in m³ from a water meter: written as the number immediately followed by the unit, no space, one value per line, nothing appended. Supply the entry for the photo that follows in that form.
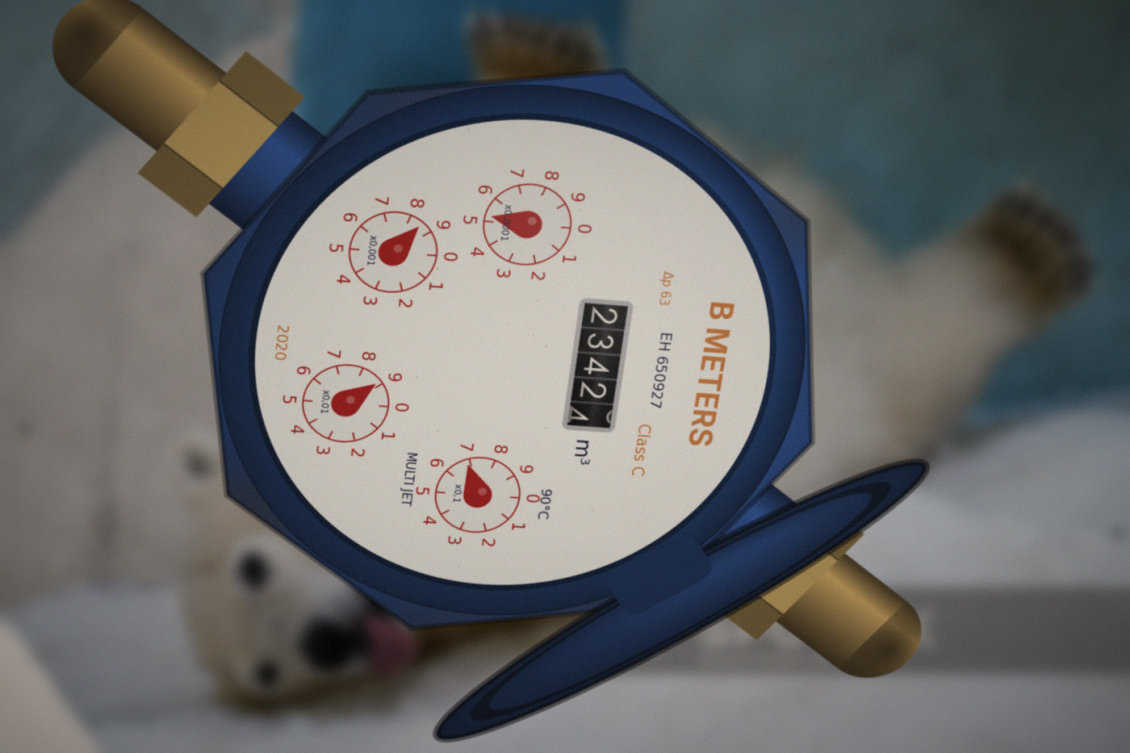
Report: 23423.6885m³
